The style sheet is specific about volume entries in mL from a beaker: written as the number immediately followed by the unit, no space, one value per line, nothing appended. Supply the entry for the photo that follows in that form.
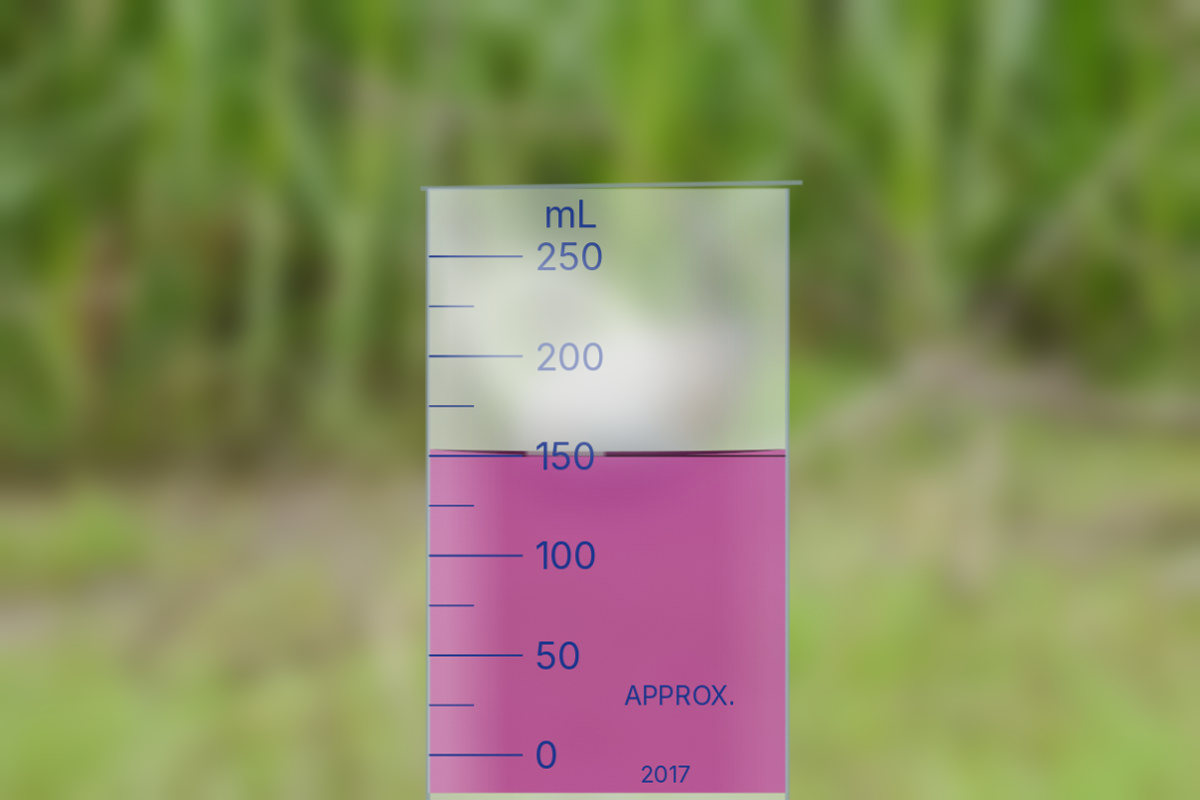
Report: 150mL
